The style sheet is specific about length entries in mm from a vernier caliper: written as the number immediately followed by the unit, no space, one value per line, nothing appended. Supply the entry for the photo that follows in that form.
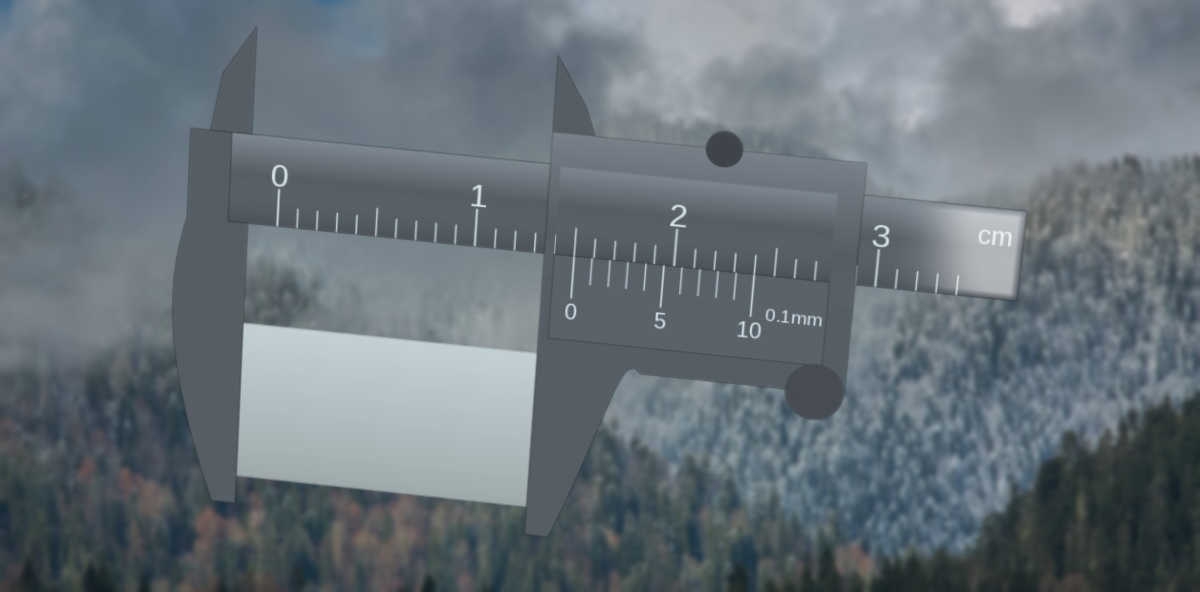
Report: 15.0mm
